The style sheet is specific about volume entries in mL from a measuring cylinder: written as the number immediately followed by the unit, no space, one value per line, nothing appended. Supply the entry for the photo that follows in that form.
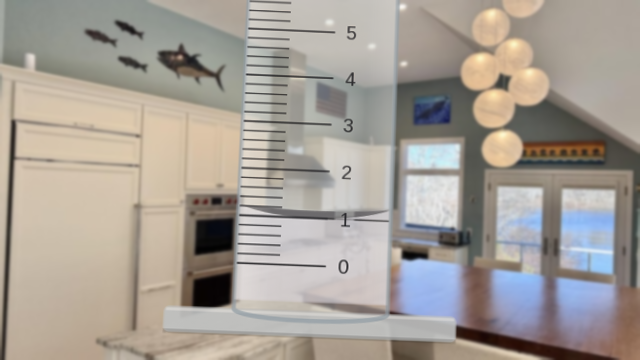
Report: 1mL
